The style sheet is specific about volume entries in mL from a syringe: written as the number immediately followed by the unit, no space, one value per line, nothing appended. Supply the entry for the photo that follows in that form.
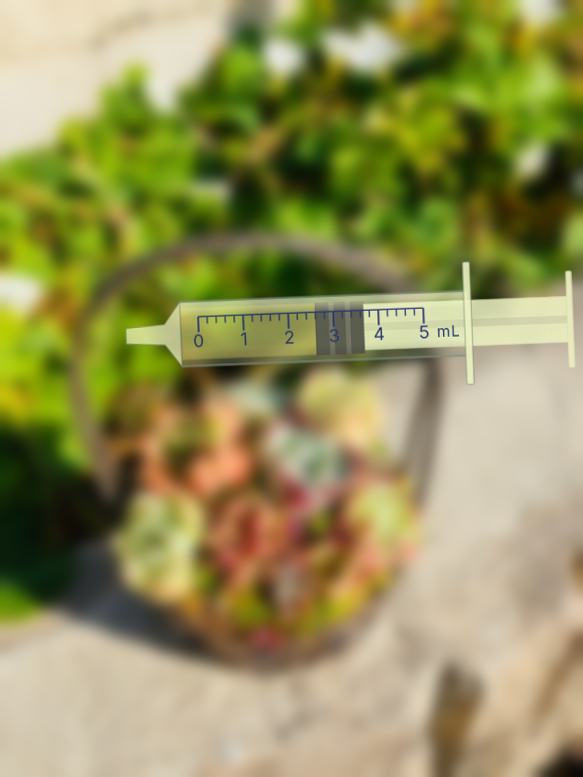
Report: 2.6mL
